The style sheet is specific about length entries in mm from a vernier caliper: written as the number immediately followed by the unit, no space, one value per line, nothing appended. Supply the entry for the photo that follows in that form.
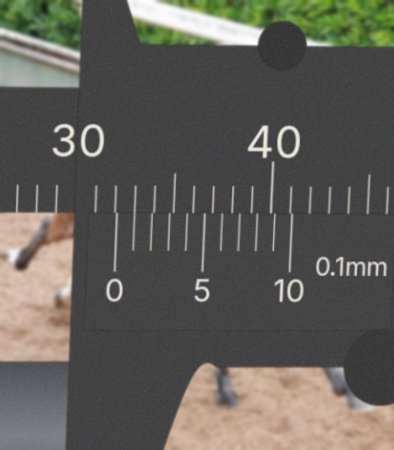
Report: 32.1mm
